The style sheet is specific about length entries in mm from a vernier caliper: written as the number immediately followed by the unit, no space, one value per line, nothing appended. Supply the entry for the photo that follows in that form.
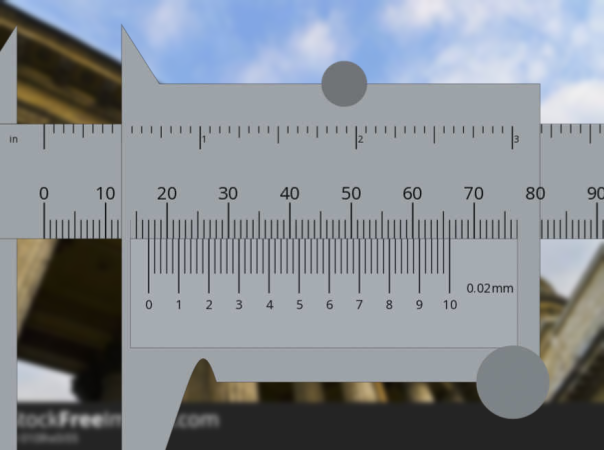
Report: 17.0mm
